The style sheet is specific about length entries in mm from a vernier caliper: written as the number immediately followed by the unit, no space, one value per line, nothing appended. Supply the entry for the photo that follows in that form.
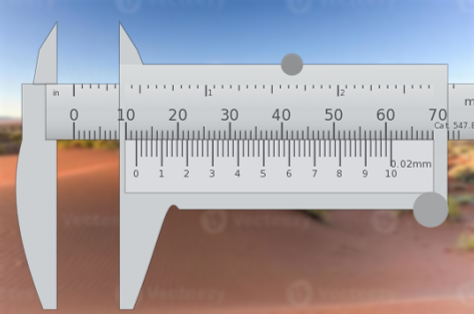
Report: 12.0mm
